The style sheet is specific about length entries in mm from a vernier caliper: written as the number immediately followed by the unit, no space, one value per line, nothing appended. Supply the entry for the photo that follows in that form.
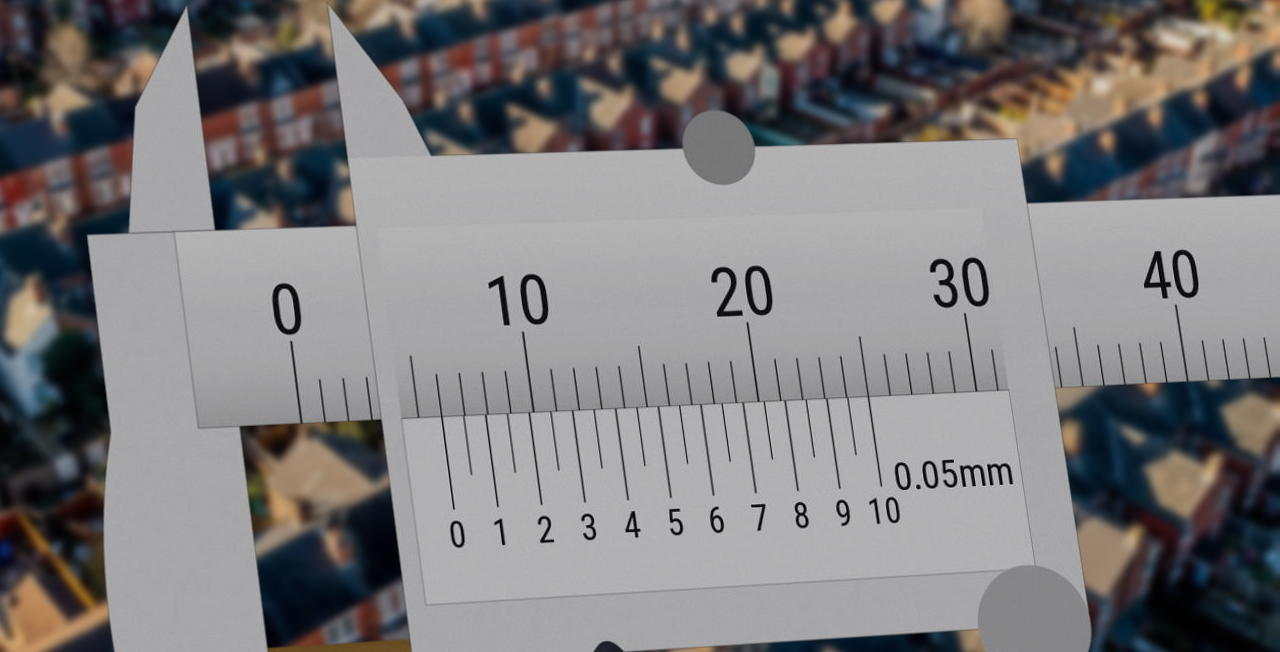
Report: 6.0mm
